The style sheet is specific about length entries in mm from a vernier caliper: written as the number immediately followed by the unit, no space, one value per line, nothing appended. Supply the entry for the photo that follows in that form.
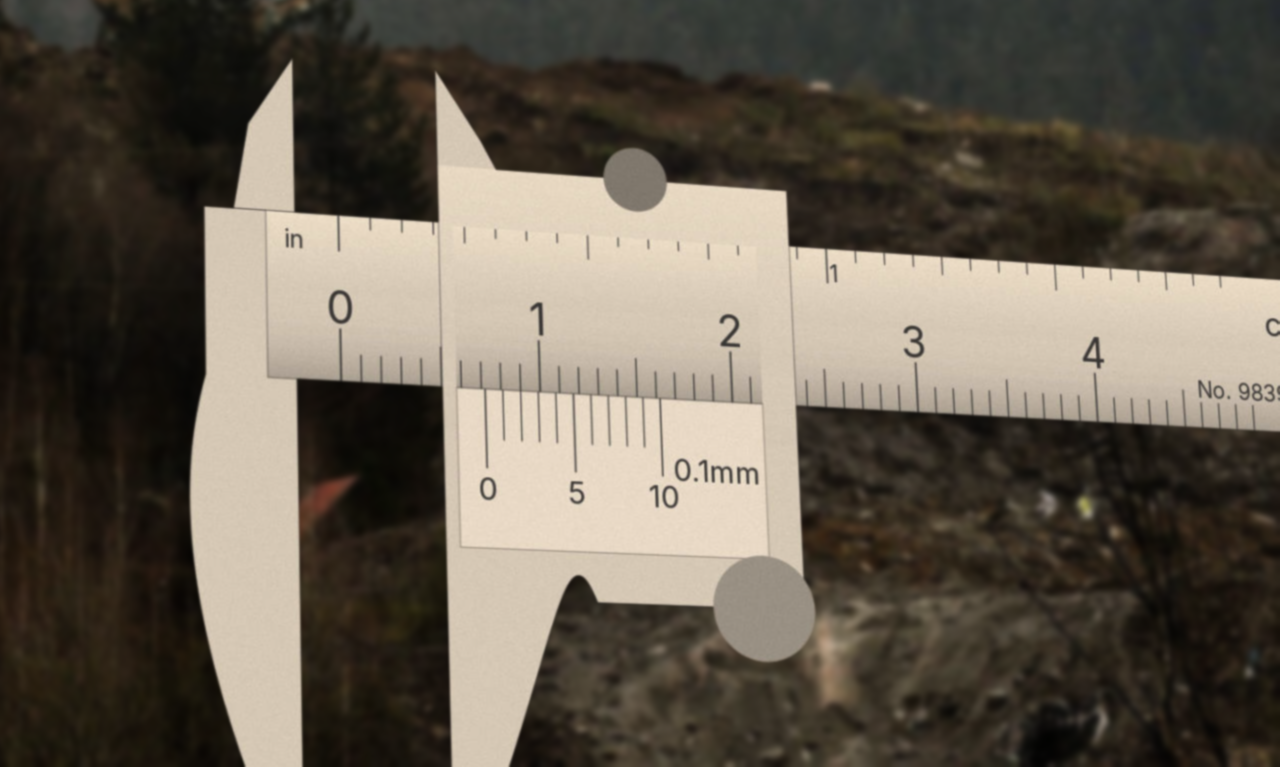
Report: 7.2mm
